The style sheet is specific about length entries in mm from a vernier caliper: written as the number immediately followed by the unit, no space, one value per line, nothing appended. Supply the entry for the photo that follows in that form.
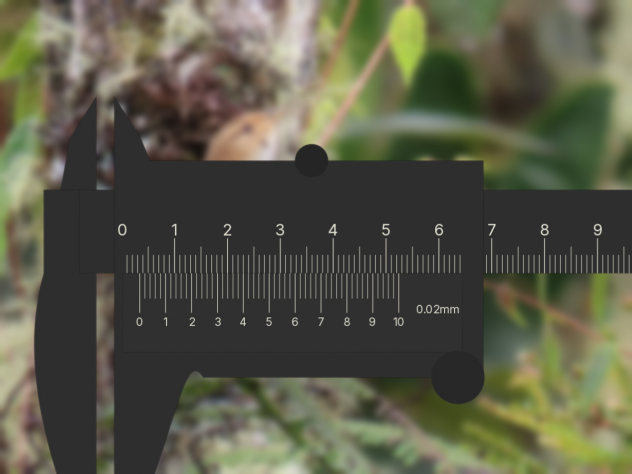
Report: 3.4mm
